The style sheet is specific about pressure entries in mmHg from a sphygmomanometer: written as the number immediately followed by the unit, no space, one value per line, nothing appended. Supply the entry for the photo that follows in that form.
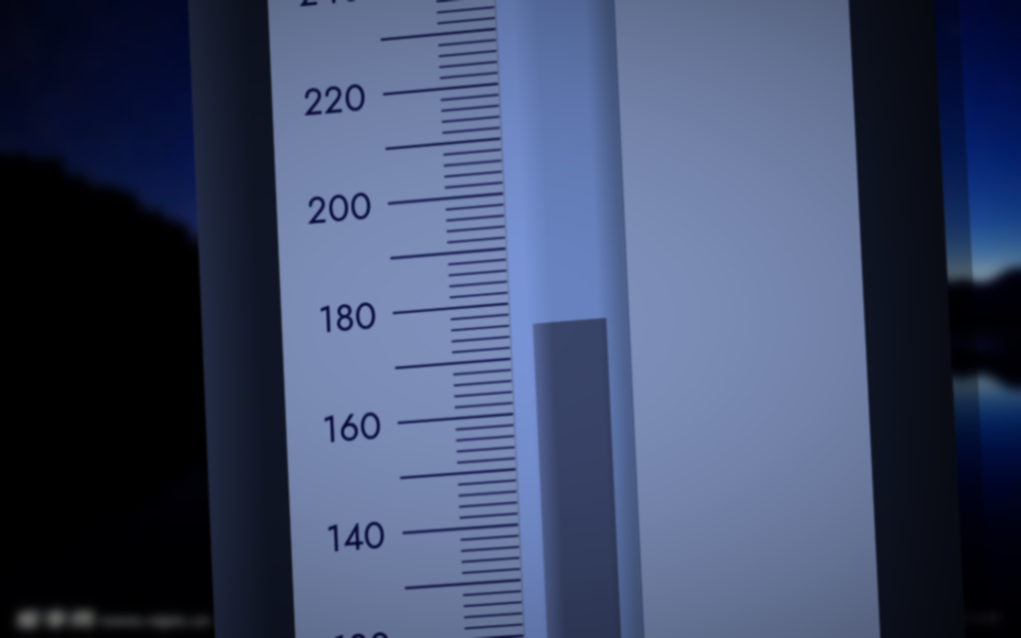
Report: 176mmHg
